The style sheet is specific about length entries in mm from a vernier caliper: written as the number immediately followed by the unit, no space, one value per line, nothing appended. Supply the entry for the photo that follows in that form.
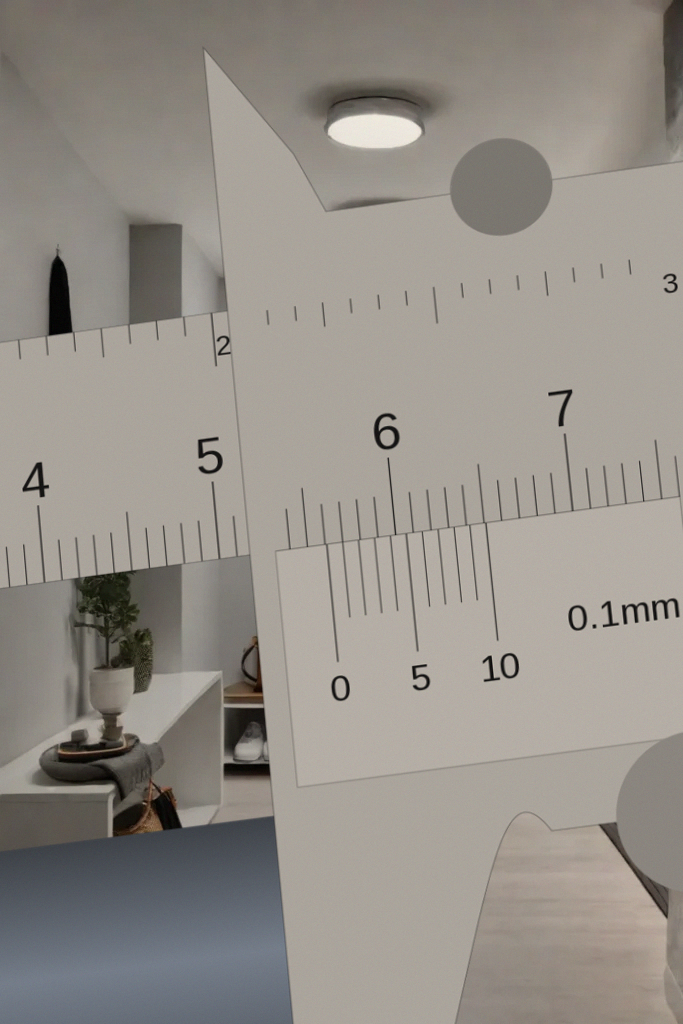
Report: 56.1mm
